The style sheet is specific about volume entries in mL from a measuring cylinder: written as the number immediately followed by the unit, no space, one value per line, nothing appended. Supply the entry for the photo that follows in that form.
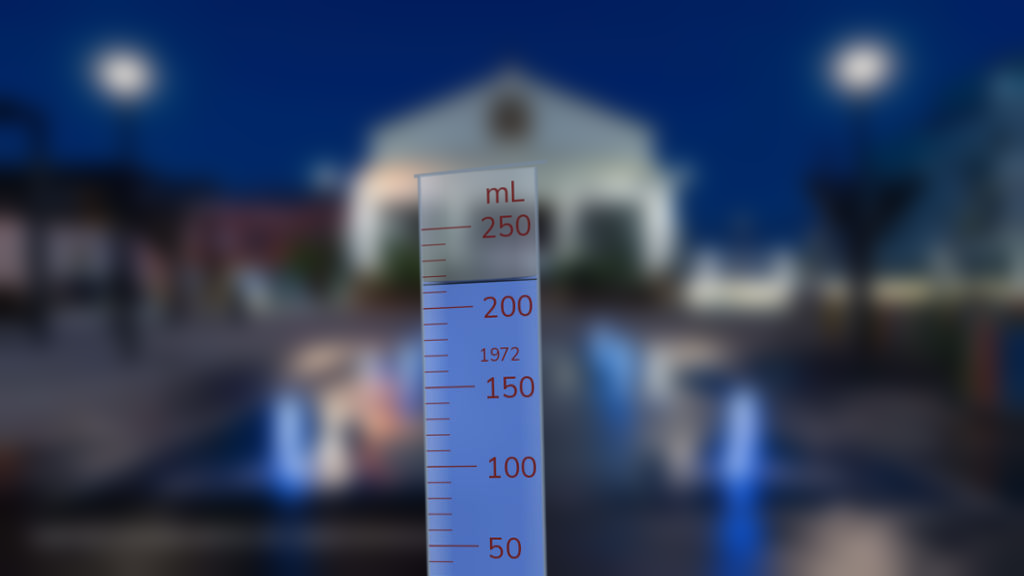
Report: 215mL
